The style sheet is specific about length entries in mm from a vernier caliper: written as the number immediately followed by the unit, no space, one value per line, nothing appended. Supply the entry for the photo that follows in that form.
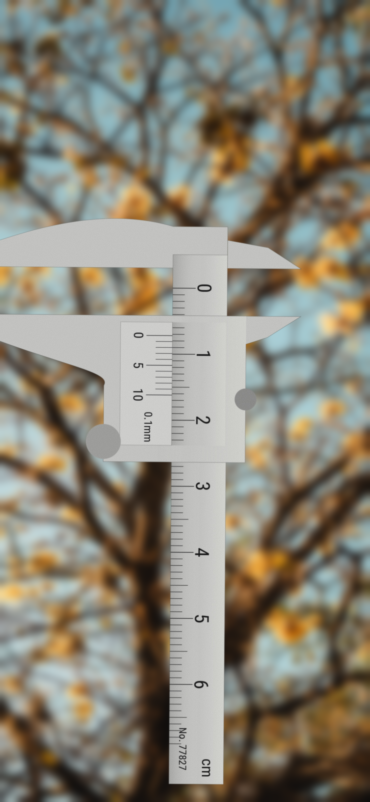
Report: 7.2mm
